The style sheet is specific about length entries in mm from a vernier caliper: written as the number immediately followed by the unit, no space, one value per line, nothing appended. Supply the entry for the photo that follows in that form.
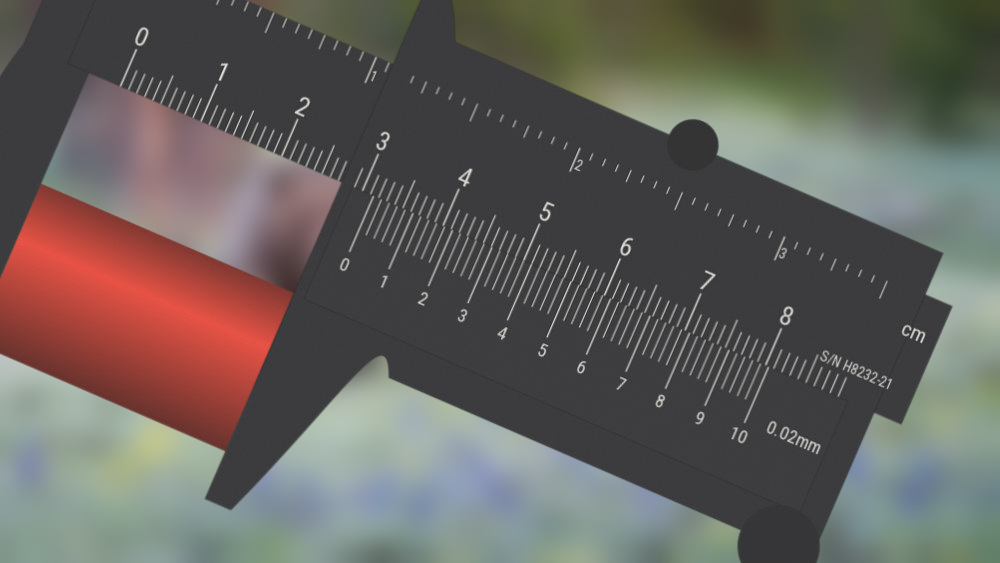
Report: 31.4mm
